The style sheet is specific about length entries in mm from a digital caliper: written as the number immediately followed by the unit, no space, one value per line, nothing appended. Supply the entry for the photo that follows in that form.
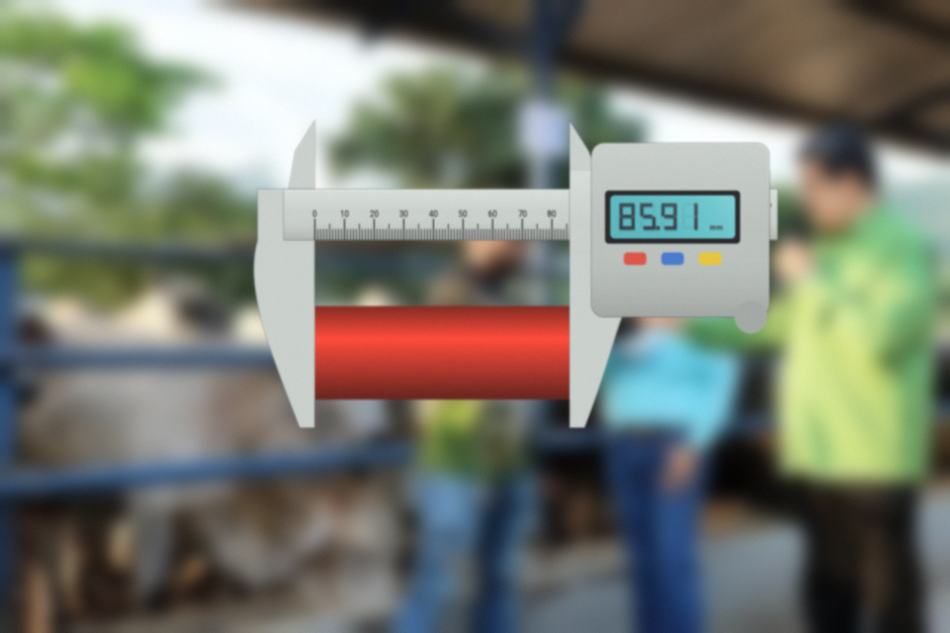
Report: 85.91mm
